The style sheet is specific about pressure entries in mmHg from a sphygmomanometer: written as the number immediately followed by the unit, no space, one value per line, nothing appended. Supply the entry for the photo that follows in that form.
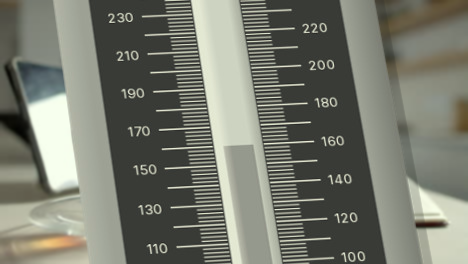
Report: 160mmHg
